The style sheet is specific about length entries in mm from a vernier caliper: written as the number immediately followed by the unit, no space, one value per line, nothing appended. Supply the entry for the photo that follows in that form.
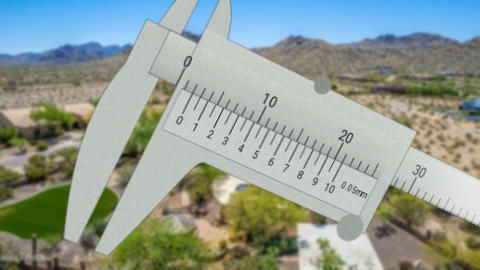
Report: 2.0mm
